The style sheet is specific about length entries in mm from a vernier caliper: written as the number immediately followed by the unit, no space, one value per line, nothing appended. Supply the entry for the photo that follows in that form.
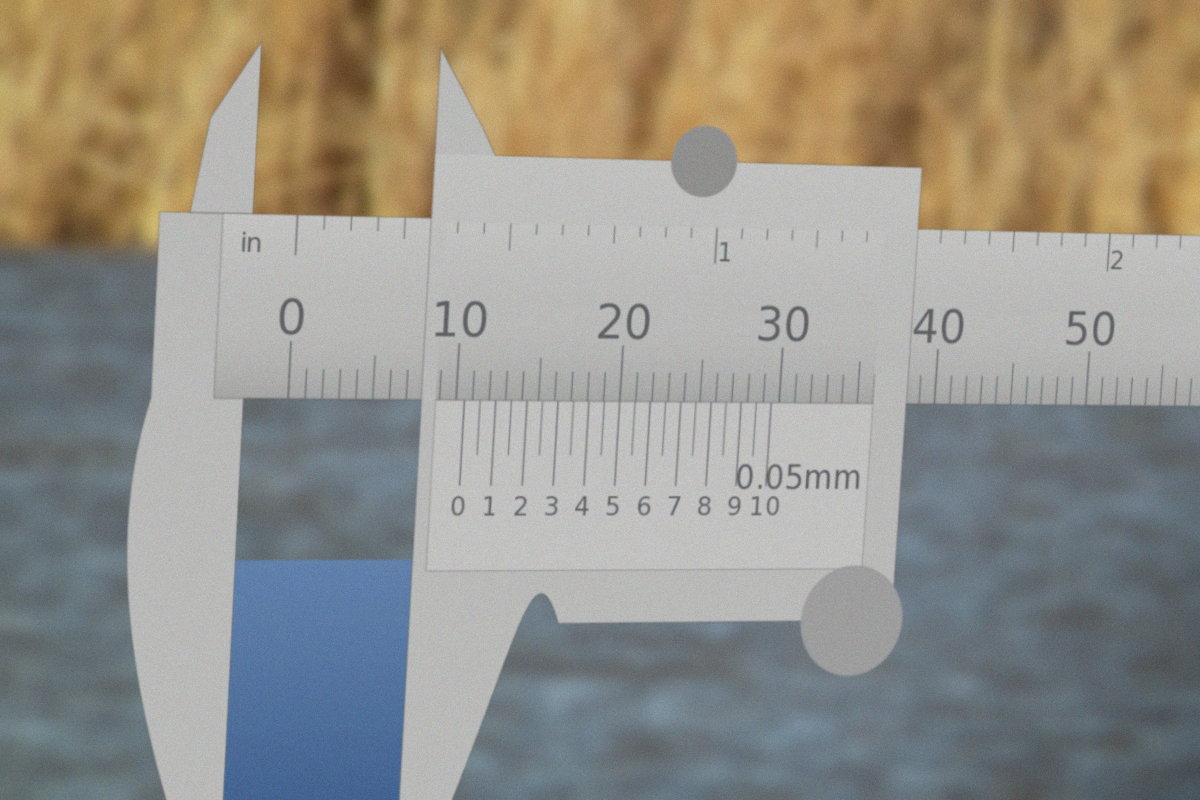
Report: 10.5mm
